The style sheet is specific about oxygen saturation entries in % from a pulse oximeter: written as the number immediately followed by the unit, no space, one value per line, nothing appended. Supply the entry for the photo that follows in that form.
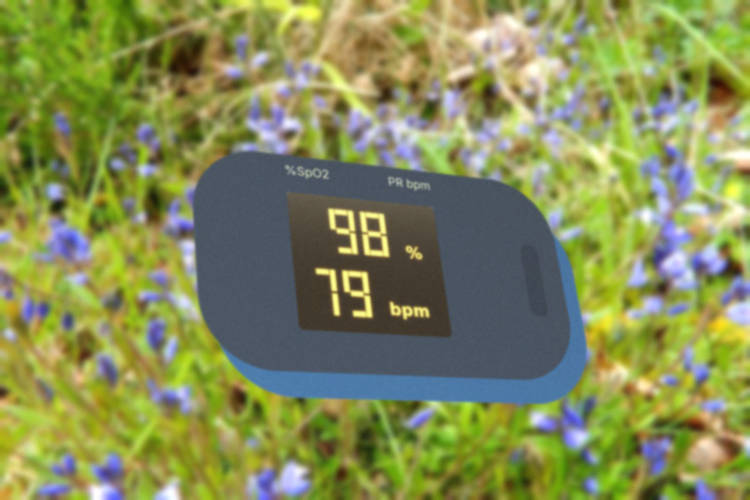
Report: 98%
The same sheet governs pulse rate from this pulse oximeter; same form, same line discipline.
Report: 79bpm
